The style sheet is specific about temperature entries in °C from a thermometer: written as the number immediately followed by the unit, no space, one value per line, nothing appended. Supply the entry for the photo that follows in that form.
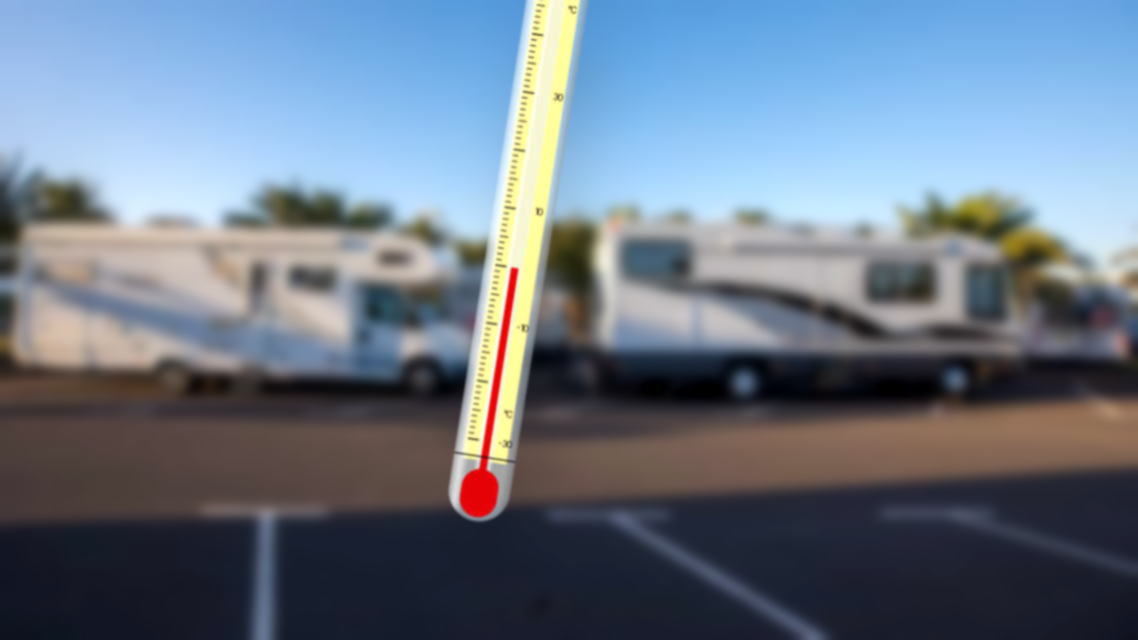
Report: 0°C
